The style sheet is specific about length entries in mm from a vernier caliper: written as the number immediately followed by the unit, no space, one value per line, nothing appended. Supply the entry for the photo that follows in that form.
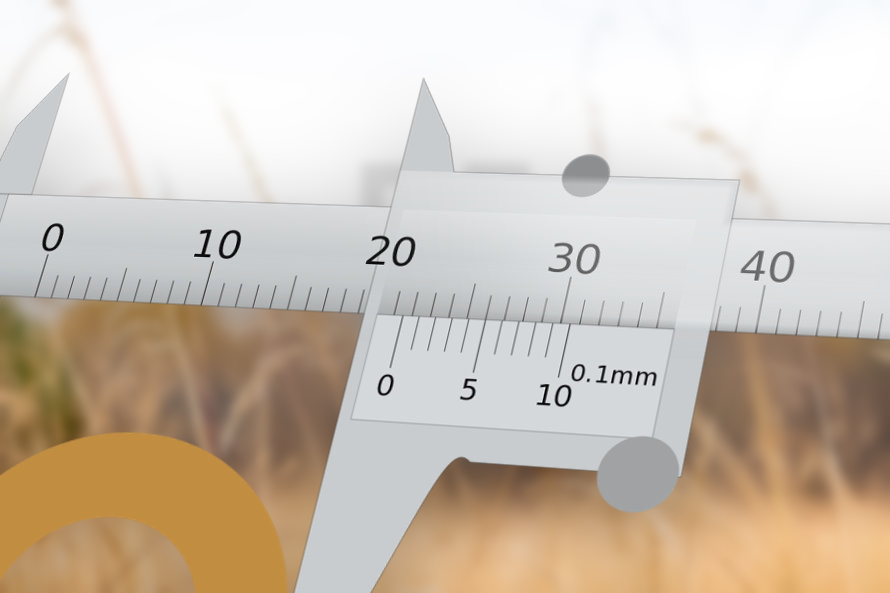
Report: 21.5mm
